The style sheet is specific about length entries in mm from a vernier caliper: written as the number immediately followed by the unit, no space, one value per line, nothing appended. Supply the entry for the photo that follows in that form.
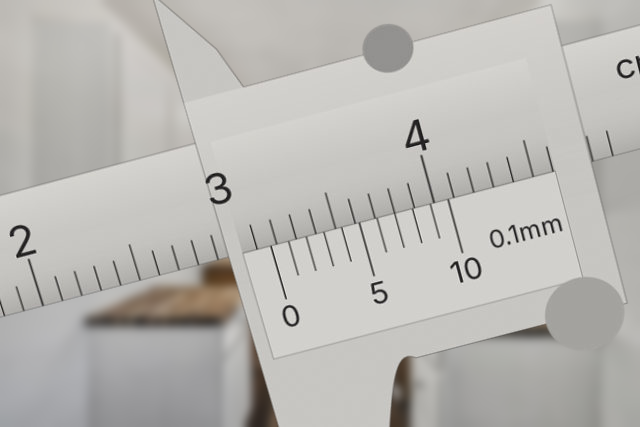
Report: 31.7mm
